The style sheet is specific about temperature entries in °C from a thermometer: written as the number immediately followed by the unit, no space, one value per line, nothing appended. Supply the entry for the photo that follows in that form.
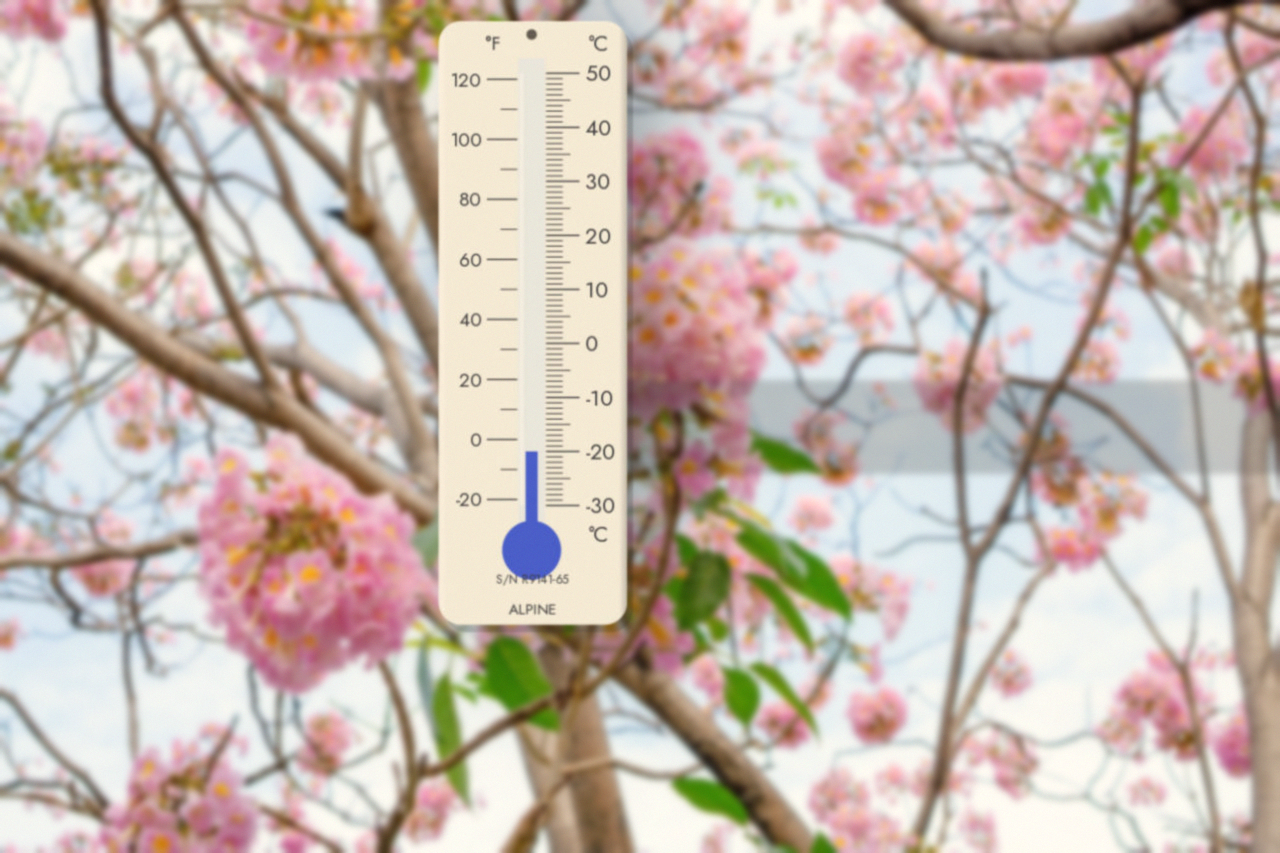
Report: -20°C
